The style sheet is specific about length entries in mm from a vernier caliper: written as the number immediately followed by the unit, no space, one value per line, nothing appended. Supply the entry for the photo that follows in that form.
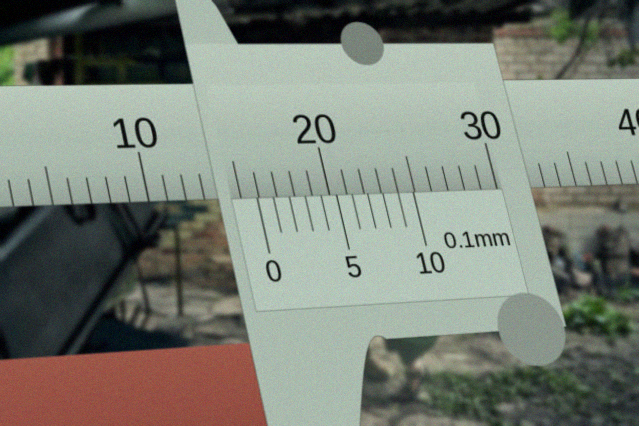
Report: 15.9mm
